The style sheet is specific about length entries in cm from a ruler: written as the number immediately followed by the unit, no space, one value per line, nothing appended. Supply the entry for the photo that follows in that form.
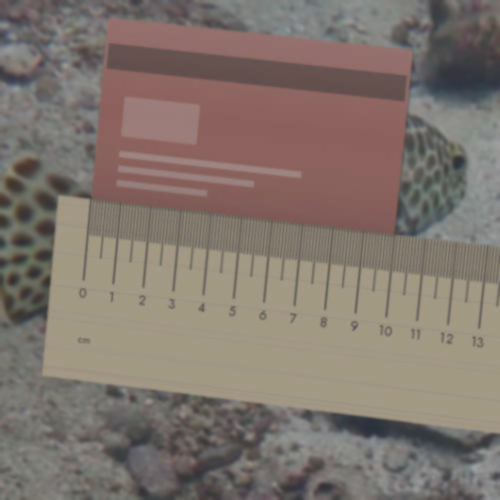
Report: 10cm
